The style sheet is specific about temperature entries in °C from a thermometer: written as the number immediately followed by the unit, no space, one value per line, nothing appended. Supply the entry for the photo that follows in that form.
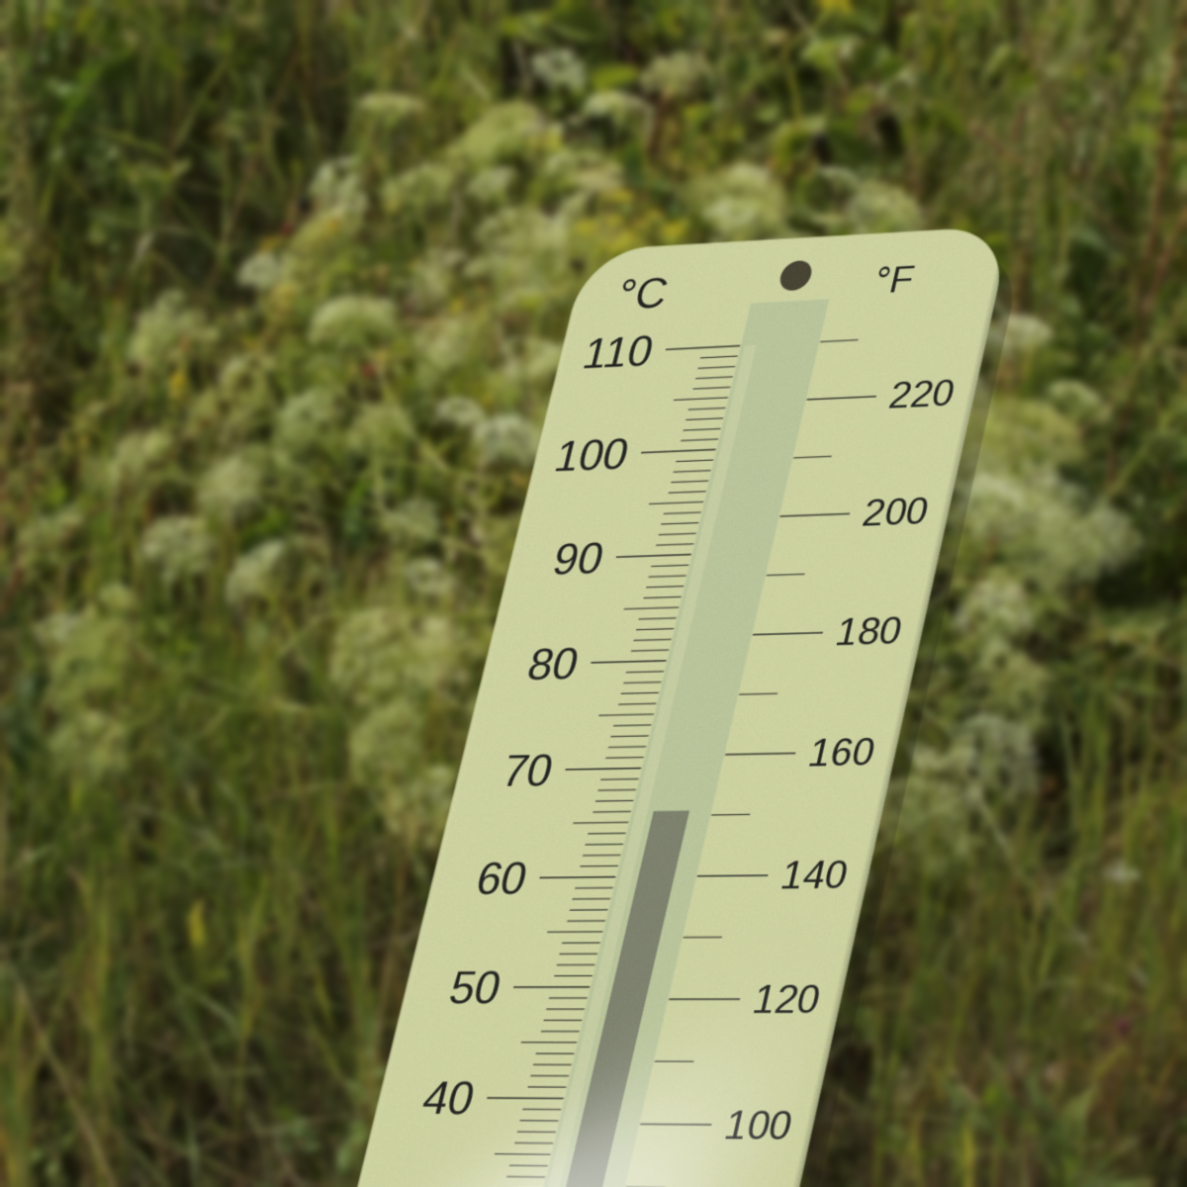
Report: 66°C
